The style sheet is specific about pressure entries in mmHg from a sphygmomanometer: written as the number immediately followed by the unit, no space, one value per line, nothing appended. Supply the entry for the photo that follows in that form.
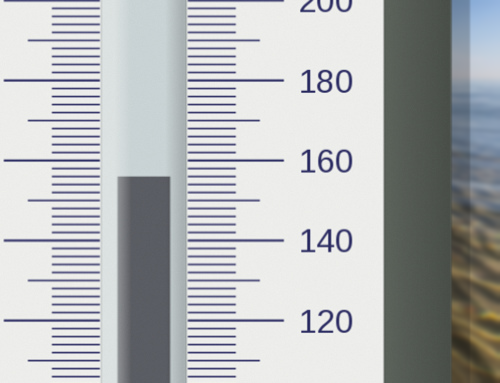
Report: 156mmHg
